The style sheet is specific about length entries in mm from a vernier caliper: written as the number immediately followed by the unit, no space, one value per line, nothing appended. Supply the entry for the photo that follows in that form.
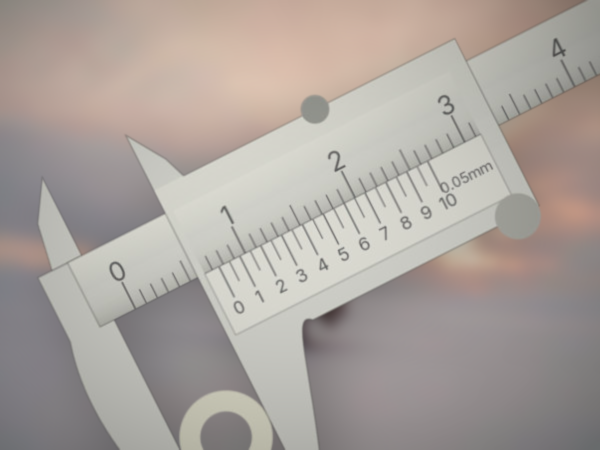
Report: 7.6mm
